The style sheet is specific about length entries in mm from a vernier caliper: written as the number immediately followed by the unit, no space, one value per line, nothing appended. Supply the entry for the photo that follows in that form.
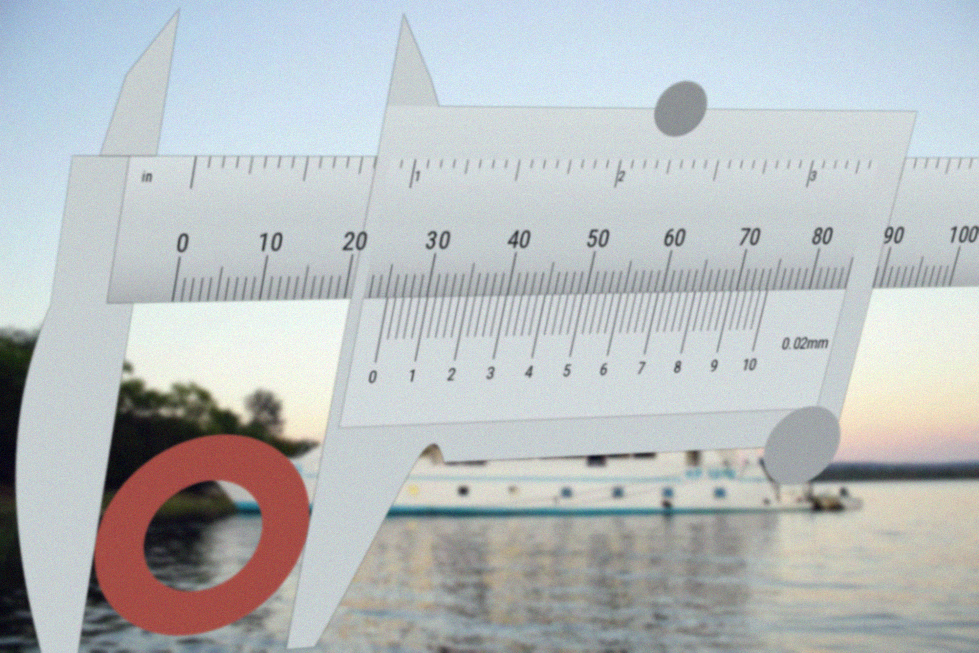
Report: 25.2mm
